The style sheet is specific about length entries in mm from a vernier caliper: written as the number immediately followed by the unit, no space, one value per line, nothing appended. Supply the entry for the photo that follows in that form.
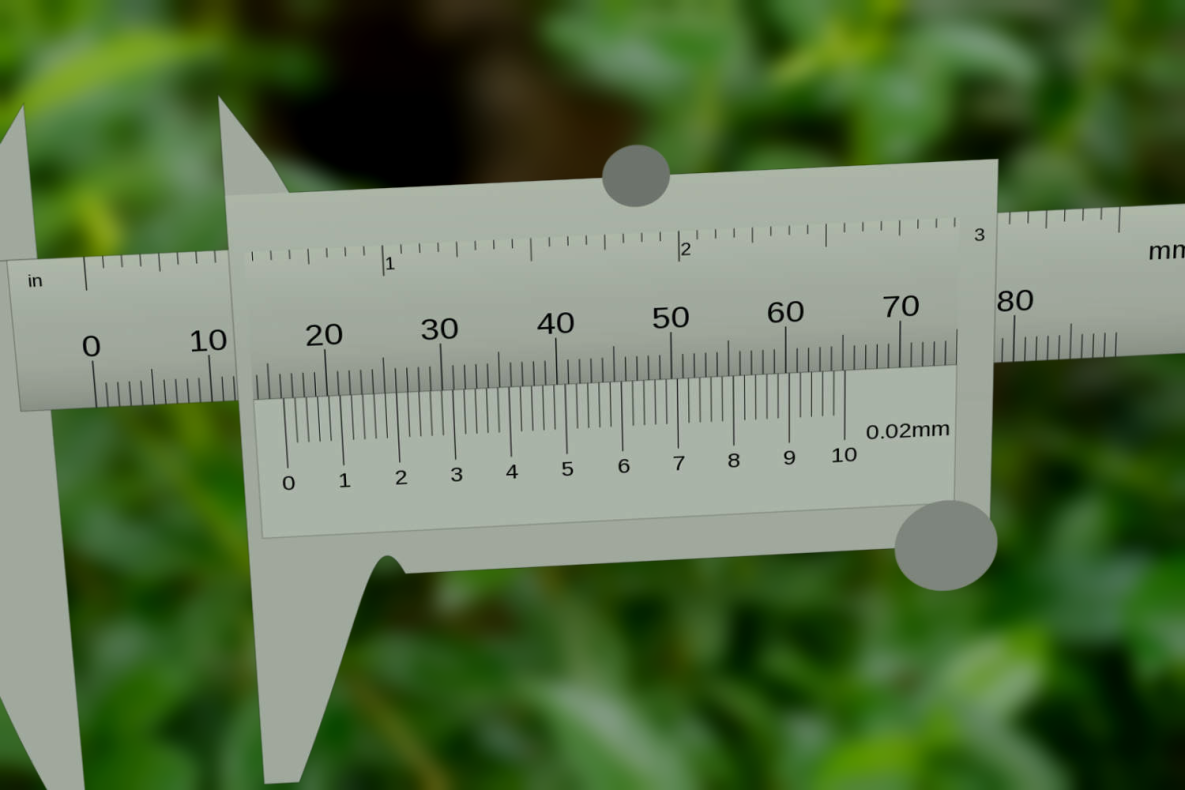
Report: 16.2mm
